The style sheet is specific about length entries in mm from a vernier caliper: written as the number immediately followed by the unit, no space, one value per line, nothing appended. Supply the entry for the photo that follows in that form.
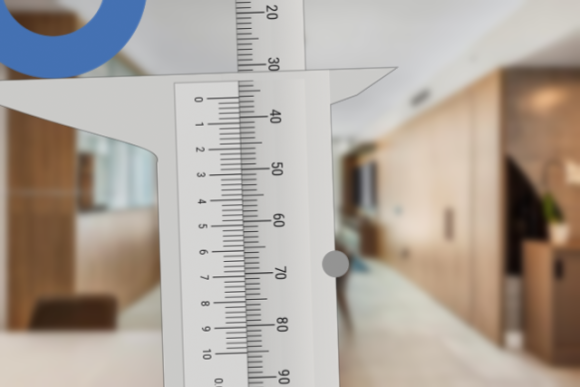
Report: 36.2mm
